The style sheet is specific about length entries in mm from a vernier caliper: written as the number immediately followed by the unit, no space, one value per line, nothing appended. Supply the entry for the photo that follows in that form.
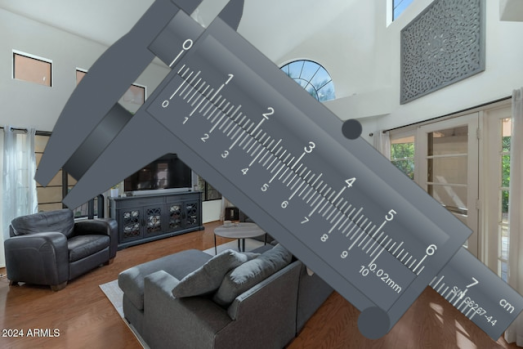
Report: 4.0mm
